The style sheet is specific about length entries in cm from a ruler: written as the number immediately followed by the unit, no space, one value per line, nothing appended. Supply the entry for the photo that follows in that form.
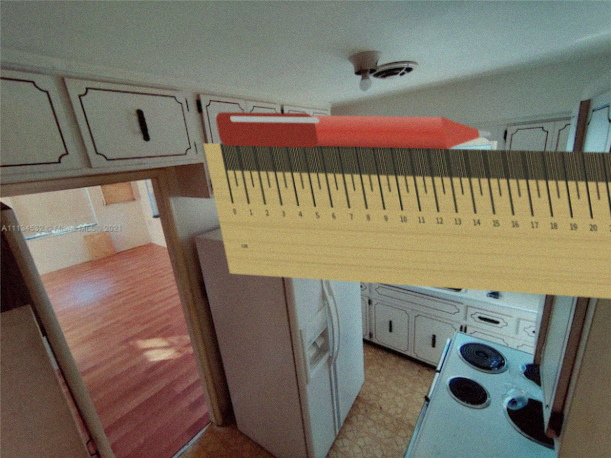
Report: 15.5cm
